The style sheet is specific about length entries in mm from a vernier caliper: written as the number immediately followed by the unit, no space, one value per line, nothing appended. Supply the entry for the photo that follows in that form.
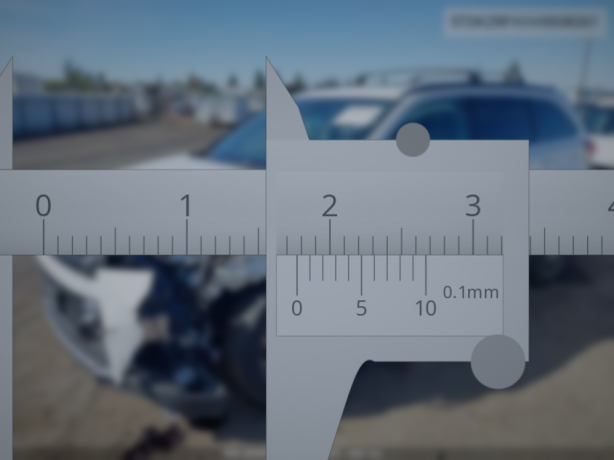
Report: 17.7mm
